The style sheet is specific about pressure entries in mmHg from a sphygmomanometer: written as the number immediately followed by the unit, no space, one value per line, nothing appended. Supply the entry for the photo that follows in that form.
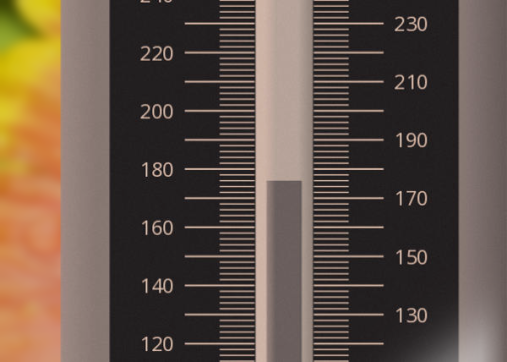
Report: 176mmHg
